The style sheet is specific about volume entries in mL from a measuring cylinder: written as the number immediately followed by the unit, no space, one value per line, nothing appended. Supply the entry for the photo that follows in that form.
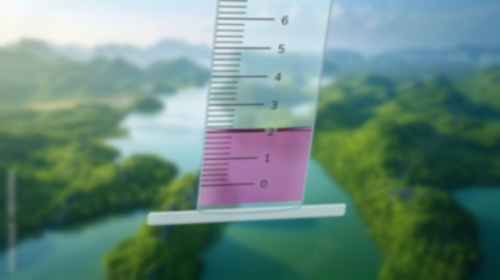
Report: 2mL
